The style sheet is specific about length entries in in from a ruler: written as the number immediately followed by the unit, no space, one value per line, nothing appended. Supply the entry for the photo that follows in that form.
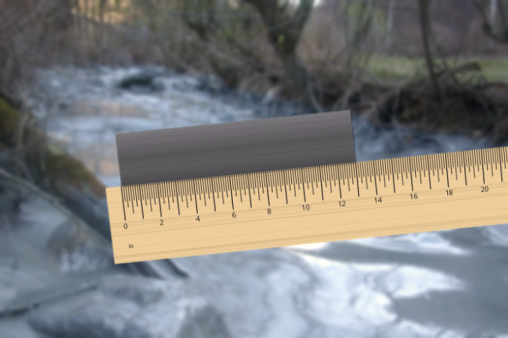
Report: 13in
